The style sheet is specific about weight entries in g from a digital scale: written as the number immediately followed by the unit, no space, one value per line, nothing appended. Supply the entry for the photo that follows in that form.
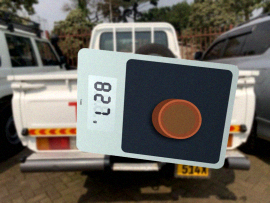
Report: 827g
